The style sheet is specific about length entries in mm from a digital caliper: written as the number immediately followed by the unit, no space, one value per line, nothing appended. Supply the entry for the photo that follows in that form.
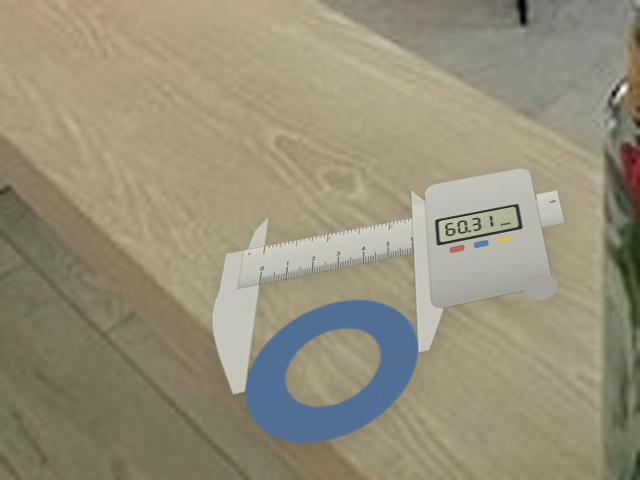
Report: 60.31mm
